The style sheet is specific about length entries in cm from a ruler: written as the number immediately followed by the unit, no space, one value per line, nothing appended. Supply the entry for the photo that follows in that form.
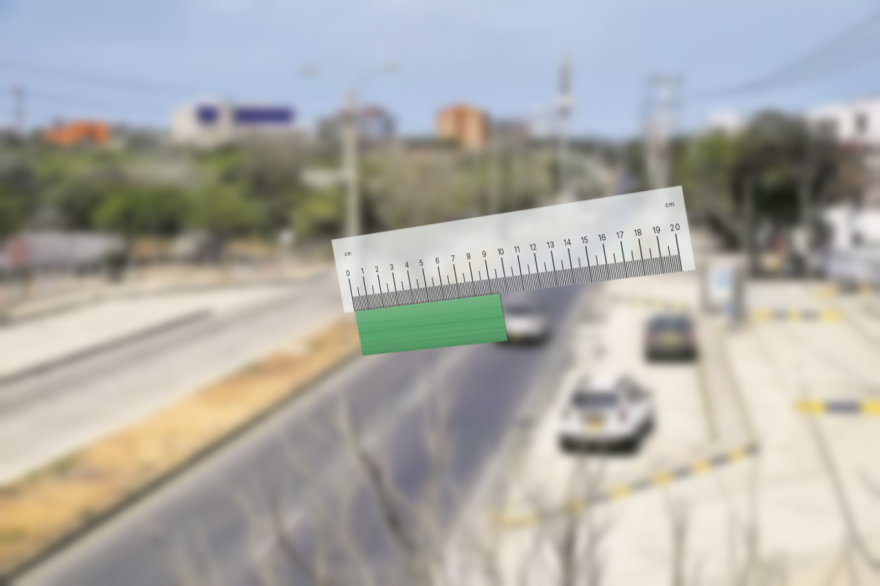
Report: 9.5cm
